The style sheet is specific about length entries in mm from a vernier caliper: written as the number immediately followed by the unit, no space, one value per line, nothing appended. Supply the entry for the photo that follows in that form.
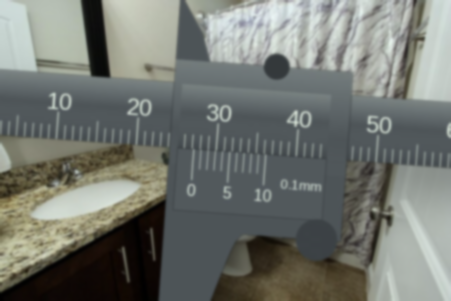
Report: 27.2mm
